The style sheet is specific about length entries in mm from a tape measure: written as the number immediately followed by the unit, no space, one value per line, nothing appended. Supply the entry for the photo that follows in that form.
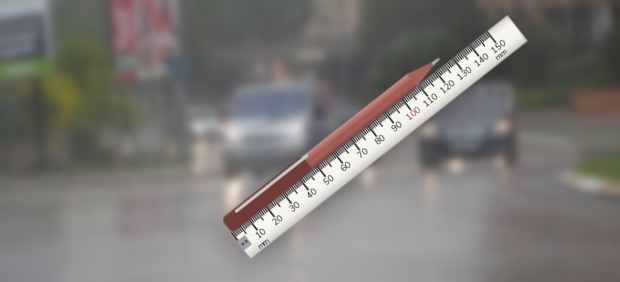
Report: 125mm
